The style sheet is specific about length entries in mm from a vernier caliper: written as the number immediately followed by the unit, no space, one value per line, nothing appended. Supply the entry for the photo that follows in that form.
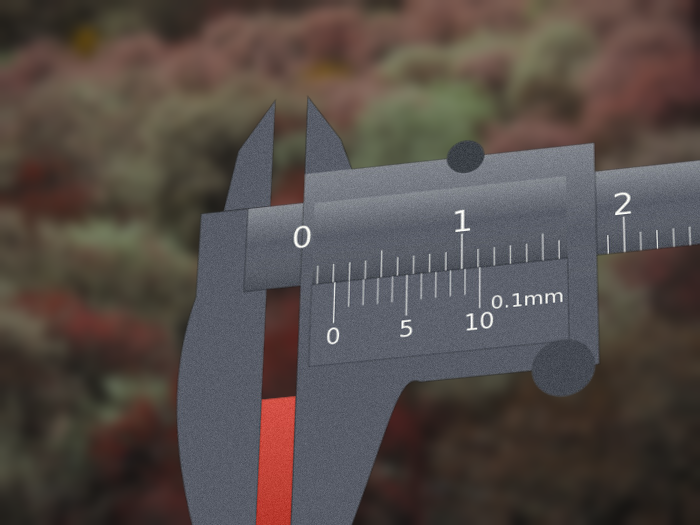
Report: 2.1mm
